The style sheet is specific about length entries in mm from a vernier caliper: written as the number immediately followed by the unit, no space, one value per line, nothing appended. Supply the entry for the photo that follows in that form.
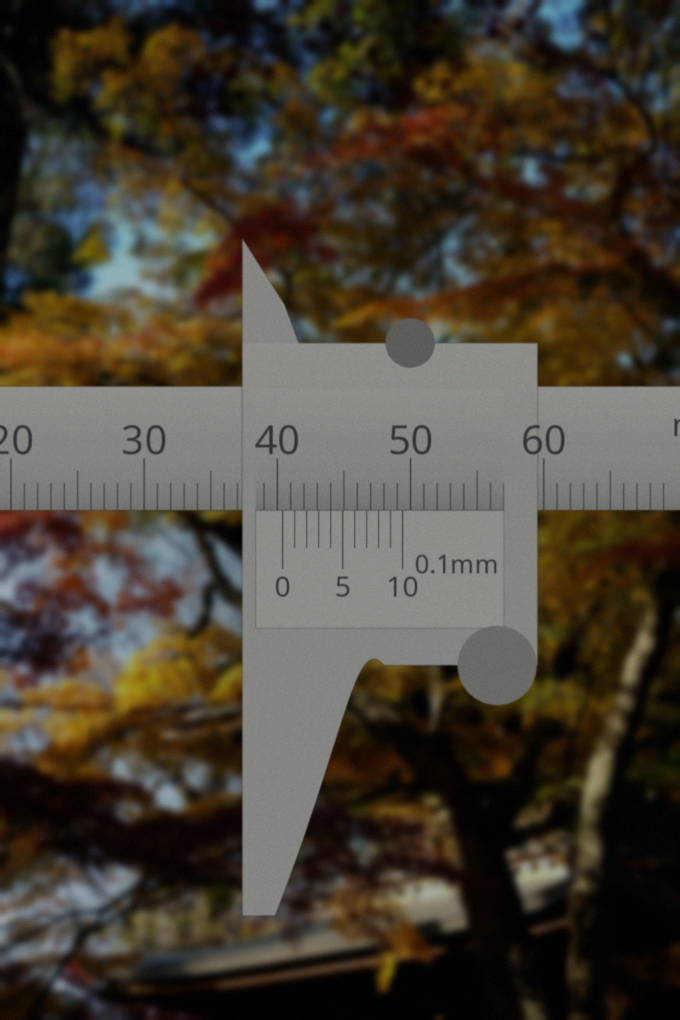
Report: 40.4mm
